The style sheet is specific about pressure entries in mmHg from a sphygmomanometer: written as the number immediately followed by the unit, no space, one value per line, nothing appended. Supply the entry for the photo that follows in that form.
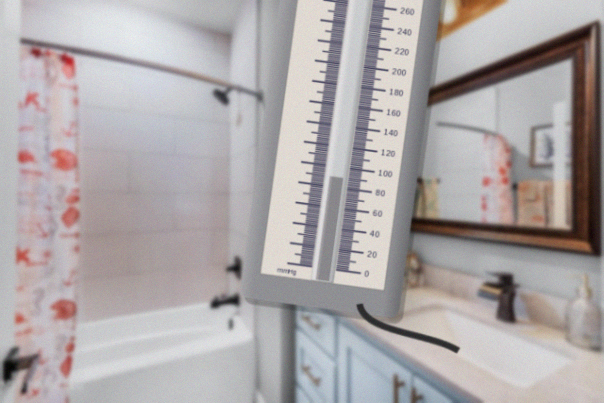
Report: 90mmHg
